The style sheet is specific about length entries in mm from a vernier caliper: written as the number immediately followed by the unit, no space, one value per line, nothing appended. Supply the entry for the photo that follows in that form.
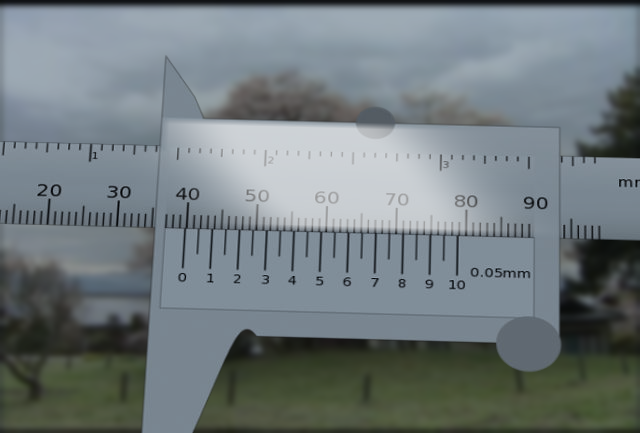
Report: 39.8mm
